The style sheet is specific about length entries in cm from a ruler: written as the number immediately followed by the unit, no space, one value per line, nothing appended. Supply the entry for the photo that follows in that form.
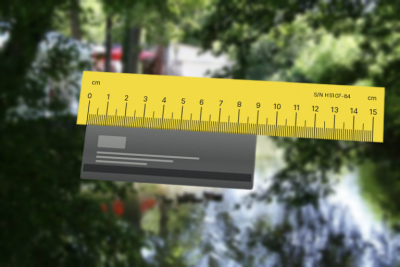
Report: 9cm
